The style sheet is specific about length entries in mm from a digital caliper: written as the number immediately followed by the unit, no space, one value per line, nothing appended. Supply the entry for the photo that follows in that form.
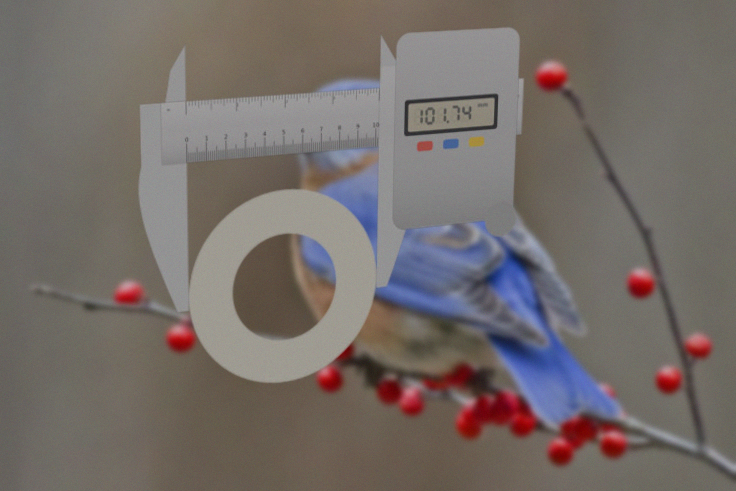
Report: 101.74mm
